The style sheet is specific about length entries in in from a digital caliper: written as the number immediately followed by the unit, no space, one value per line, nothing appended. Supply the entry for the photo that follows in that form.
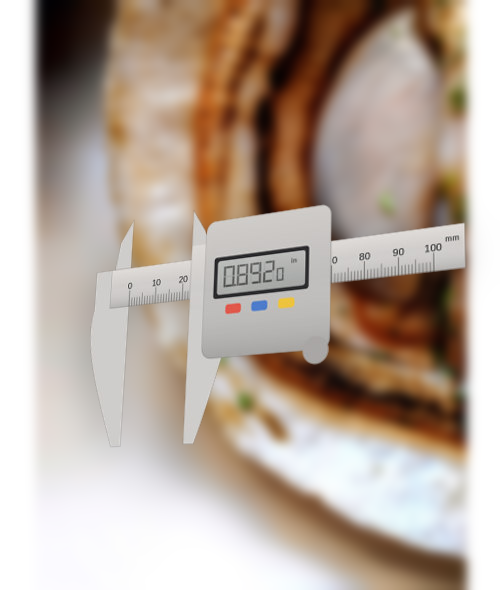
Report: 0.8920in
